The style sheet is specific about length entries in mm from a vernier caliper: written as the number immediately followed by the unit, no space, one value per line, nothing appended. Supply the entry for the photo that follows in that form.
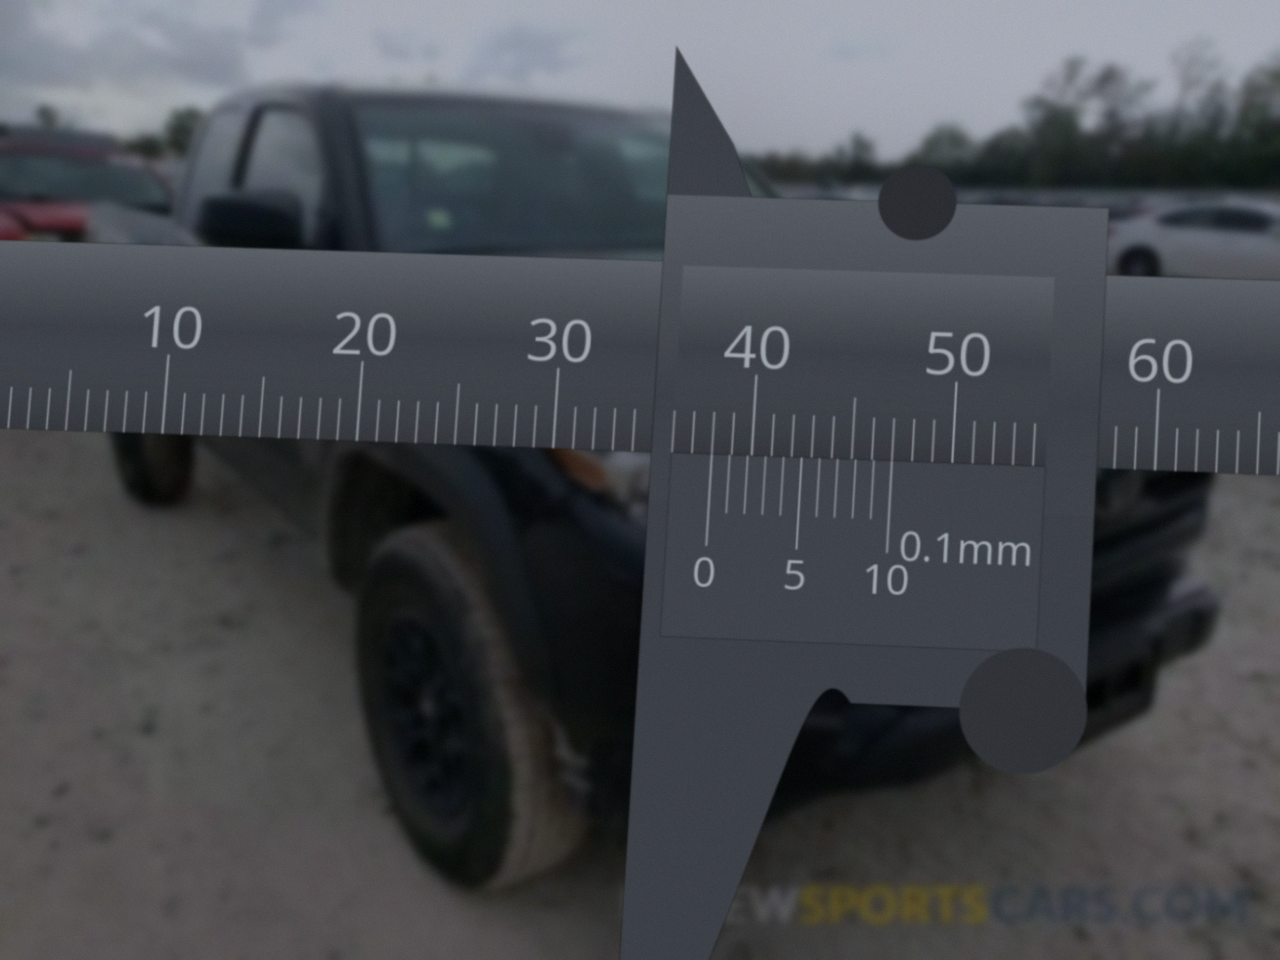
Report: 38.0mm
